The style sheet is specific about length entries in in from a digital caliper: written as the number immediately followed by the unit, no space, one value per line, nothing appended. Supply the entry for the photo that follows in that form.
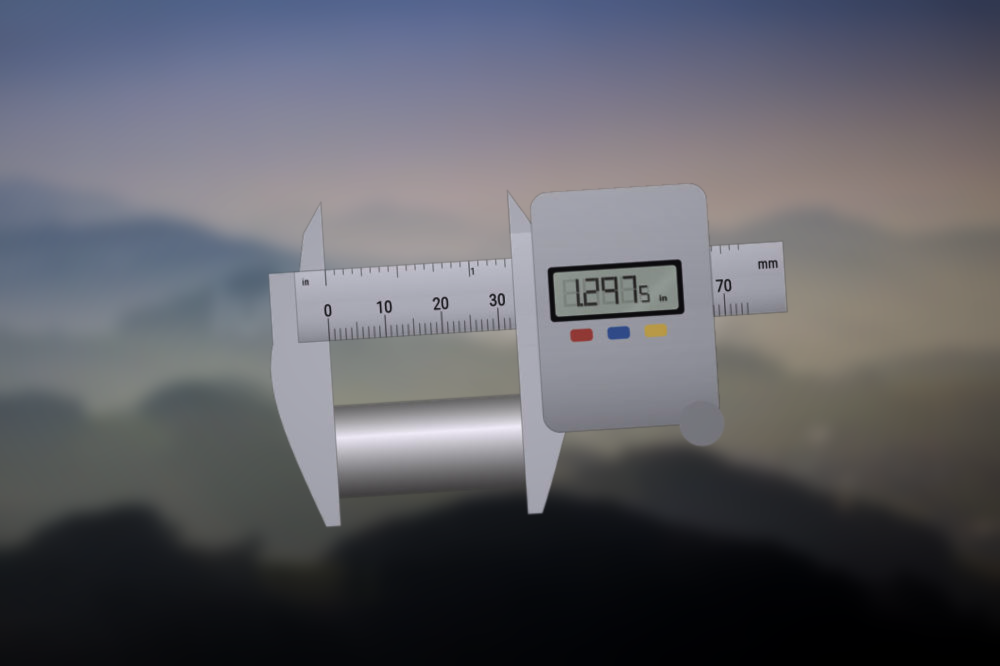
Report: 1.2975in
